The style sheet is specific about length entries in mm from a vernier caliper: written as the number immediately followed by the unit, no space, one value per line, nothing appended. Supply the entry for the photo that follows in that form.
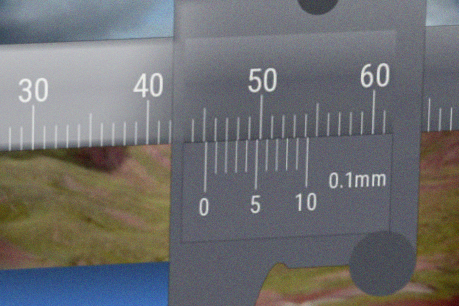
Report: 45.2mm
